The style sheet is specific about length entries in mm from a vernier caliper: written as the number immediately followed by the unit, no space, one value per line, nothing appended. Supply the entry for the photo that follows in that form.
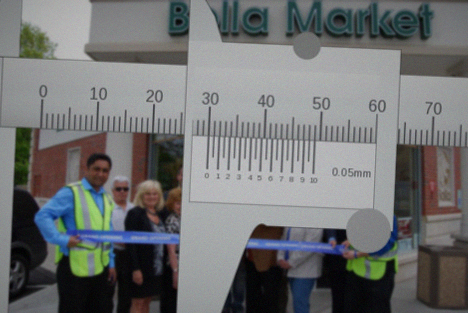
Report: 30.0mm
